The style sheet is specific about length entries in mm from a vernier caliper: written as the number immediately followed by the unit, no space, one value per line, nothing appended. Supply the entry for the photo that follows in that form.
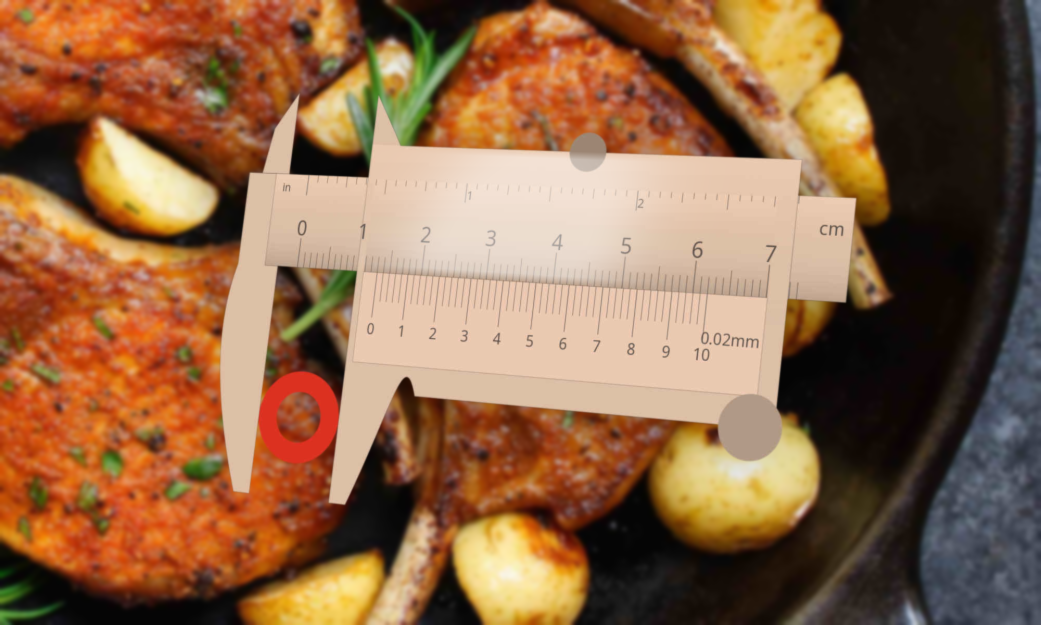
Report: 13.0mm
